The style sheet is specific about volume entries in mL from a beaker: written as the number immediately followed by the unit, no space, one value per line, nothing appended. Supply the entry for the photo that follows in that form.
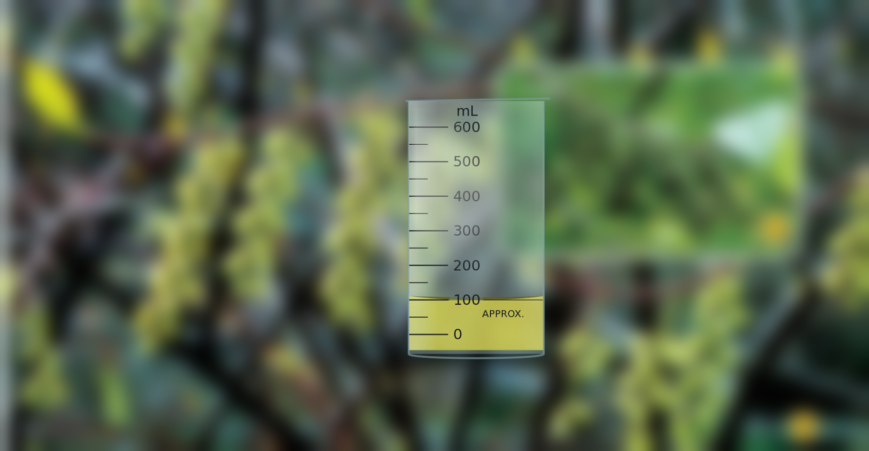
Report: 100mL
